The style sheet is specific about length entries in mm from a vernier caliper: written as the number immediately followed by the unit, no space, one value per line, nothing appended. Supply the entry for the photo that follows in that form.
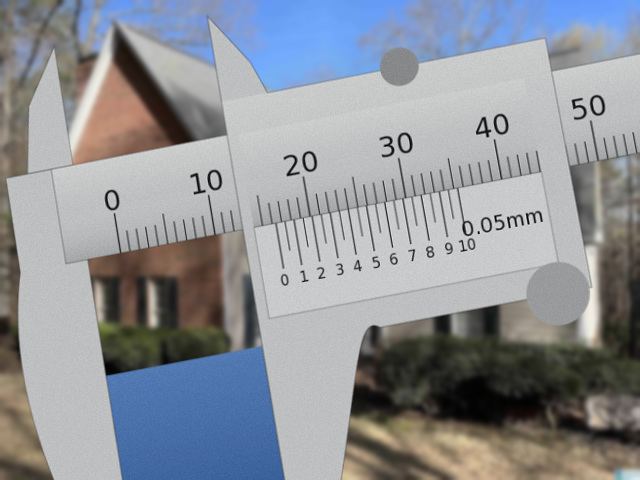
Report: 16.4mm
